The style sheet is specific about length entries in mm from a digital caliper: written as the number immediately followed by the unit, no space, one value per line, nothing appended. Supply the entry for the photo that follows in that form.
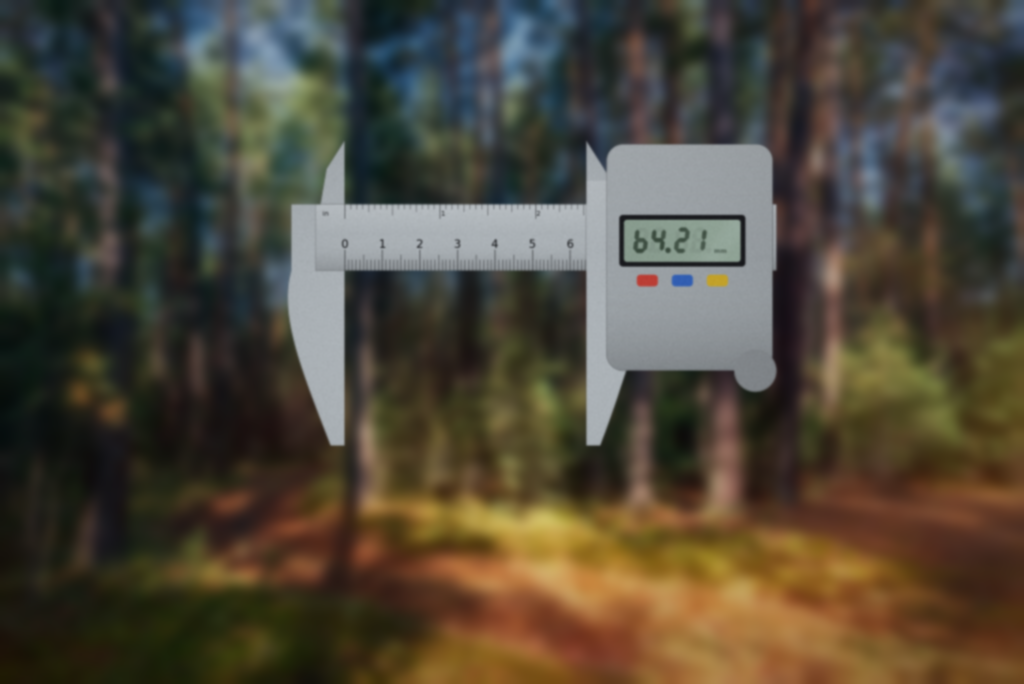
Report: 64.21mm
